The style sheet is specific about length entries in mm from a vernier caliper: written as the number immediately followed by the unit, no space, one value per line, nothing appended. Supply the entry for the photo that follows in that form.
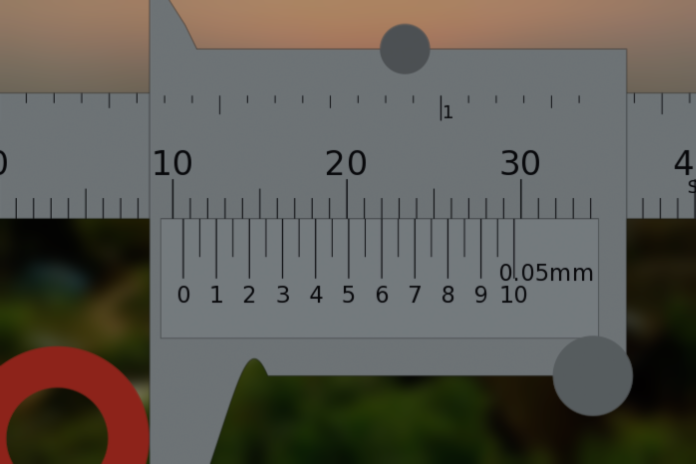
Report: 10.6mm
